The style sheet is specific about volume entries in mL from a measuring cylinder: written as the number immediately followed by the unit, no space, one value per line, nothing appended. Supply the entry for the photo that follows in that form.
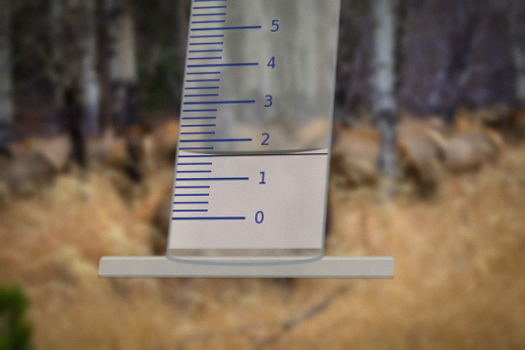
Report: 1.6mL
